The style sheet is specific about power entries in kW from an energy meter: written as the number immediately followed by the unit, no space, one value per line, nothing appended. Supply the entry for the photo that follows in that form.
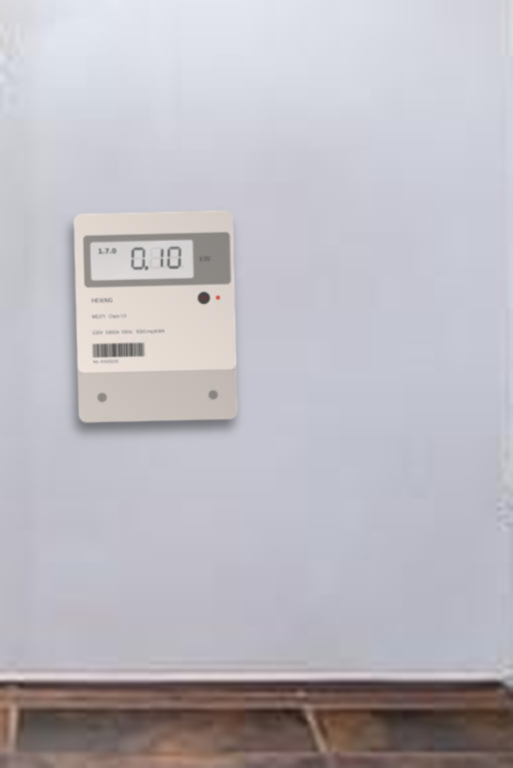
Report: 0.10kW
